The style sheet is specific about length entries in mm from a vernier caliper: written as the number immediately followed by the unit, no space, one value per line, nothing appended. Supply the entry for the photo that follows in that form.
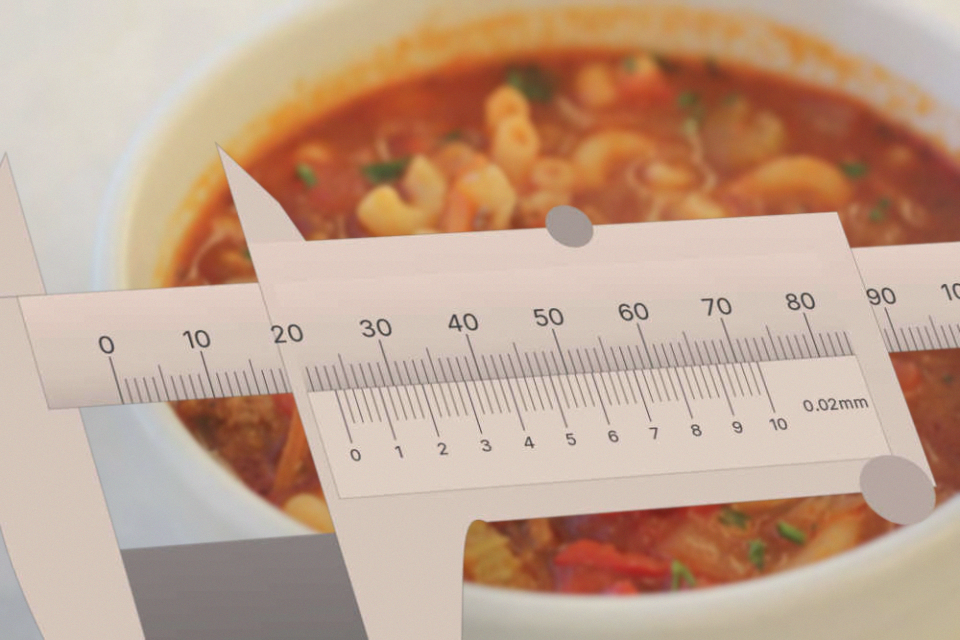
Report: 23.4mm
